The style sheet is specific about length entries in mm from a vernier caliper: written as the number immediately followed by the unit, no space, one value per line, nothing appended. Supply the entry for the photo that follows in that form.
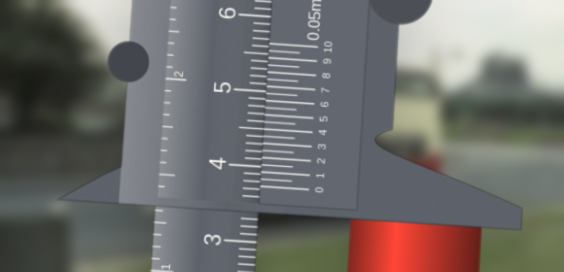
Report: 37.4mm
